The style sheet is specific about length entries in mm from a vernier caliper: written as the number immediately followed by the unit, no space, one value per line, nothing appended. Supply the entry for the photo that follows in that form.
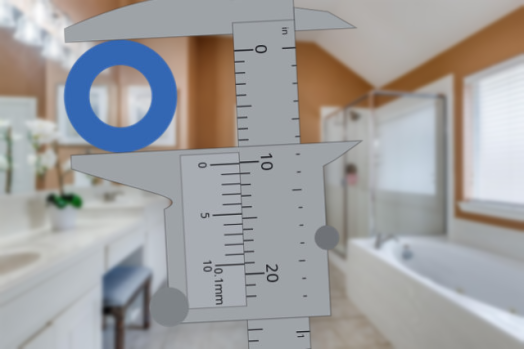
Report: 10.1mm
